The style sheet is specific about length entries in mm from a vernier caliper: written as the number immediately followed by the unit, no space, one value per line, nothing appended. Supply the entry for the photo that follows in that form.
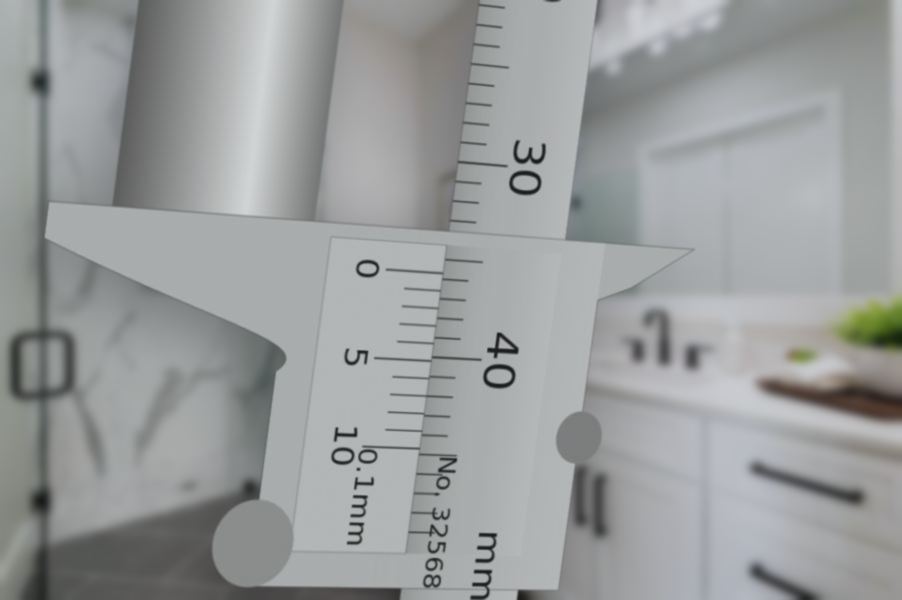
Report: 35.7mm
